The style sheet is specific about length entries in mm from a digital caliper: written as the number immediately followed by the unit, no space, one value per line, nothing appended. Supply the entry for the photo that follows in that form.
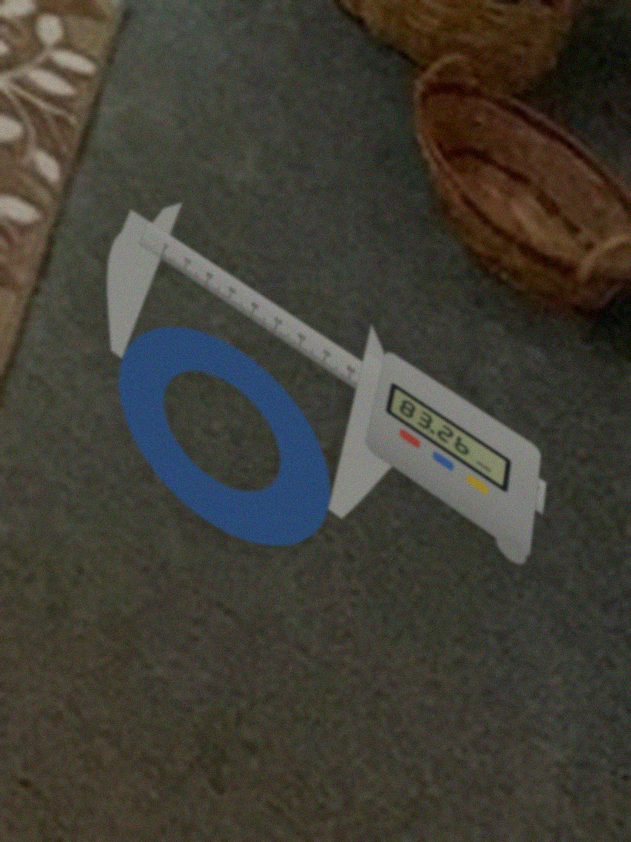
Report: 83.26mm
